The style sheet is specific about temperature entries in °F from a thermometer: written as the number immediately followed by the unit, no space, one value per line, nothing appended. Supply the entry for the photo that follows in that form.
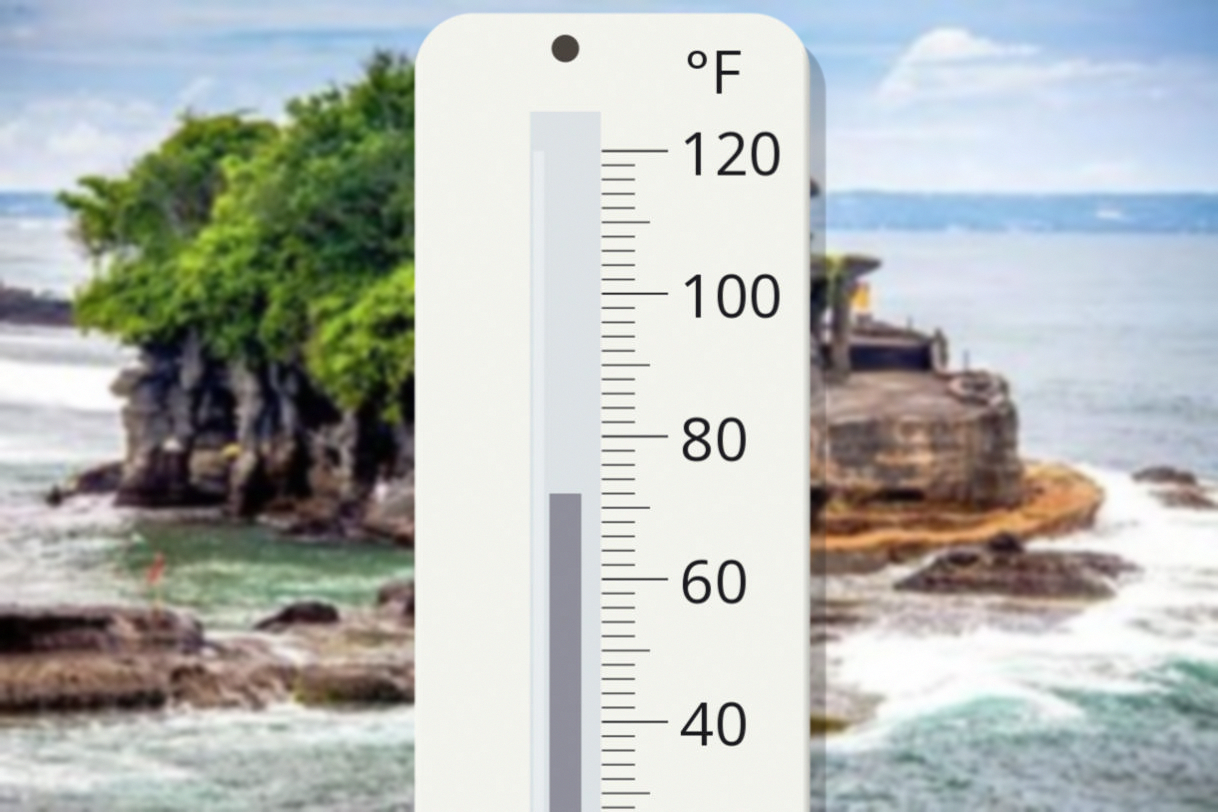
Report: 72°F
